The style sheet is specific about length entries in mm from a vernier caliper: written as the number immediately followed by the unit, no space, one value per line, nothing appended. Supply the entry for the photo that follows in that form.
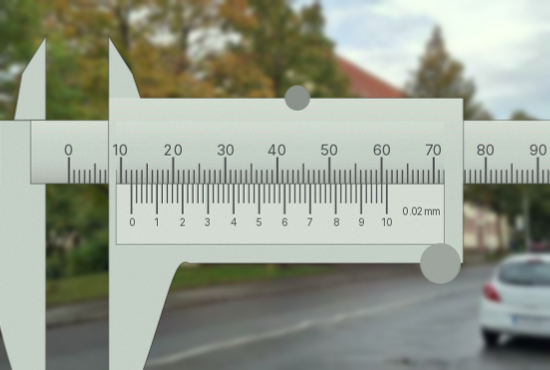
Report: 12.0mm
